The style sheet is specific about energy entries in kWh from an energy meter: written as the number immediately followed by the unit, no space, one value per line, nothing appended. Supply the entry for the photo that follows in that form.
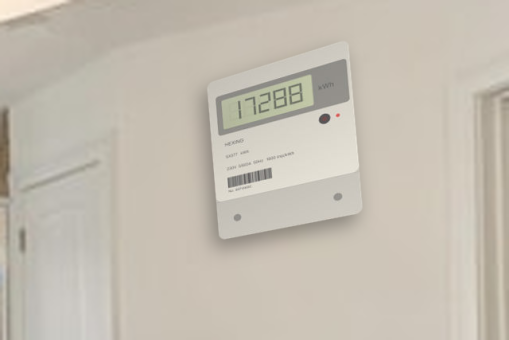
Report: 17288kWh
